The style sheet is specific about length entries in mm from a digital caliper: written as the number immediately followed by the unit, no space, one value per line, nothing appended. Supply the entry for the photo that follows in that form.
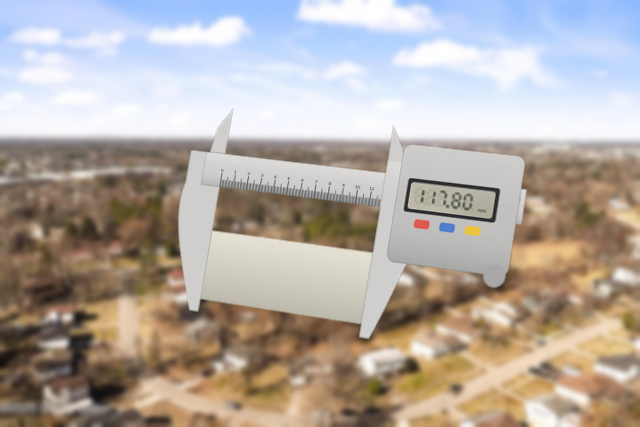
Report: 117.80mm
